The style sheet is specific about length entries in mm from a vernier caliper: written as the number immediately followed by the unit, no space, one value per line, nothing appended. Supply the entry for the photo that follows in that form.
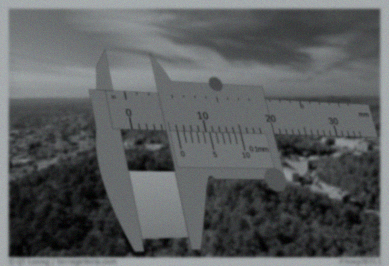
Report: 6.0mm
